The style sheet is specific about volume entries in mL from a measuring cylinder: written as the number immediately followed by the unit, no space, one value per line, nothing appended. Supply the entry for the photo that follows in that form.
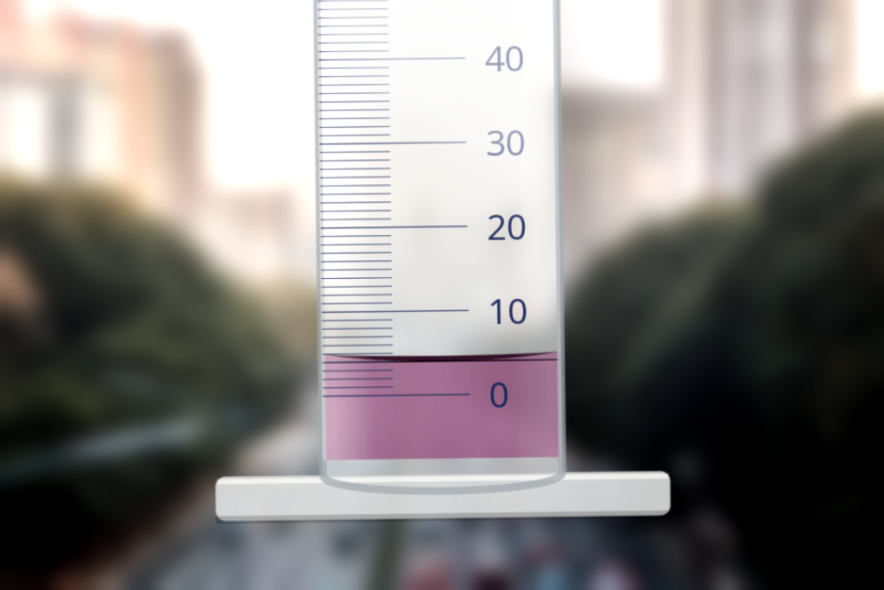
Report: 4mL
